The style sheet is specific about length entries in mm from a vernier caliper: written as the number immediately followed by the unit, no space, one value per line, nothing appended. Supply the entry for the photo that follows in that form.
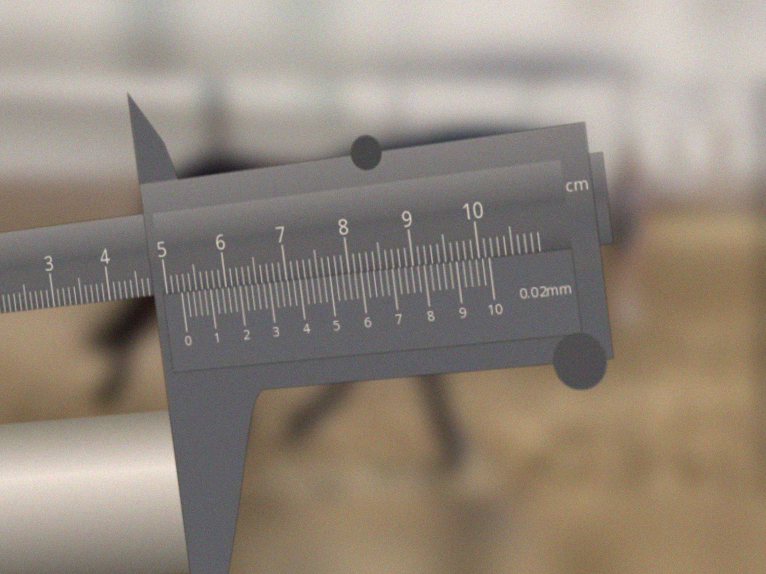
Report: 52.5mm
